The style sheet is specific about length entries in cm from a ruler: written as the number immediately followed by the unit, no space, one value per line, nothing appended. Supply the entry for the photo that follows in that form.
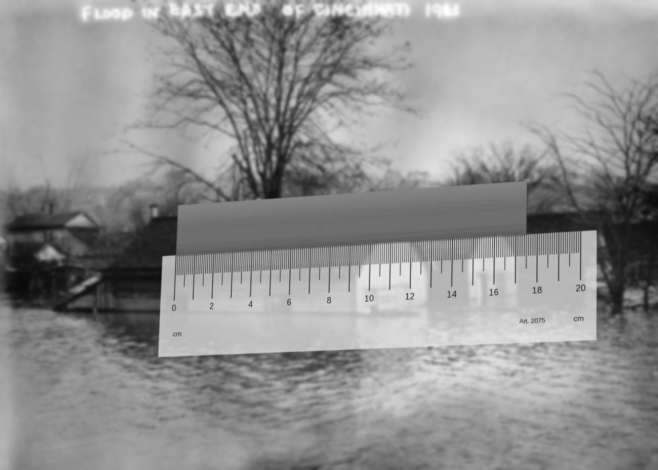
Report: 17.5cm
